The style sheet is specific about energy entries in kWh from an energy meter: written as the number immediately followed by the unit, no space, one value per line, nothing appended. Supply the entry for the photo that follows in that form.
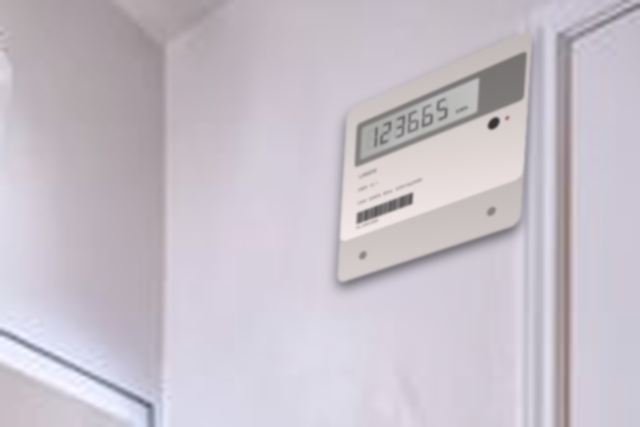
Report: 123665kWh
